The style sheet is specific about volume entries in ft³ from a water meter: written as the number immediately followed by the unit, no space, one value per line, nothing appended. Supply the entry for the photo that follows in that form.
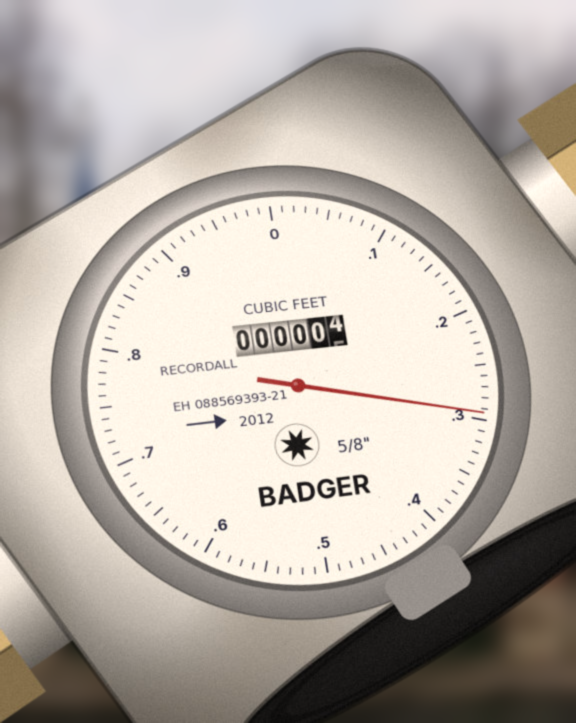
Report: 4.29ft³
